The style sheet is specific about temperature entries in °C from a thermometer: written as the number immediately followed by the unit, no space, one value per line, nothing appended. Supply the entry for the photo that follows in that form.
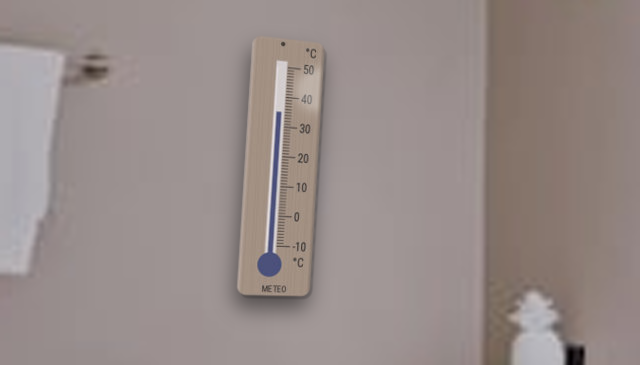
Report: 35°C
